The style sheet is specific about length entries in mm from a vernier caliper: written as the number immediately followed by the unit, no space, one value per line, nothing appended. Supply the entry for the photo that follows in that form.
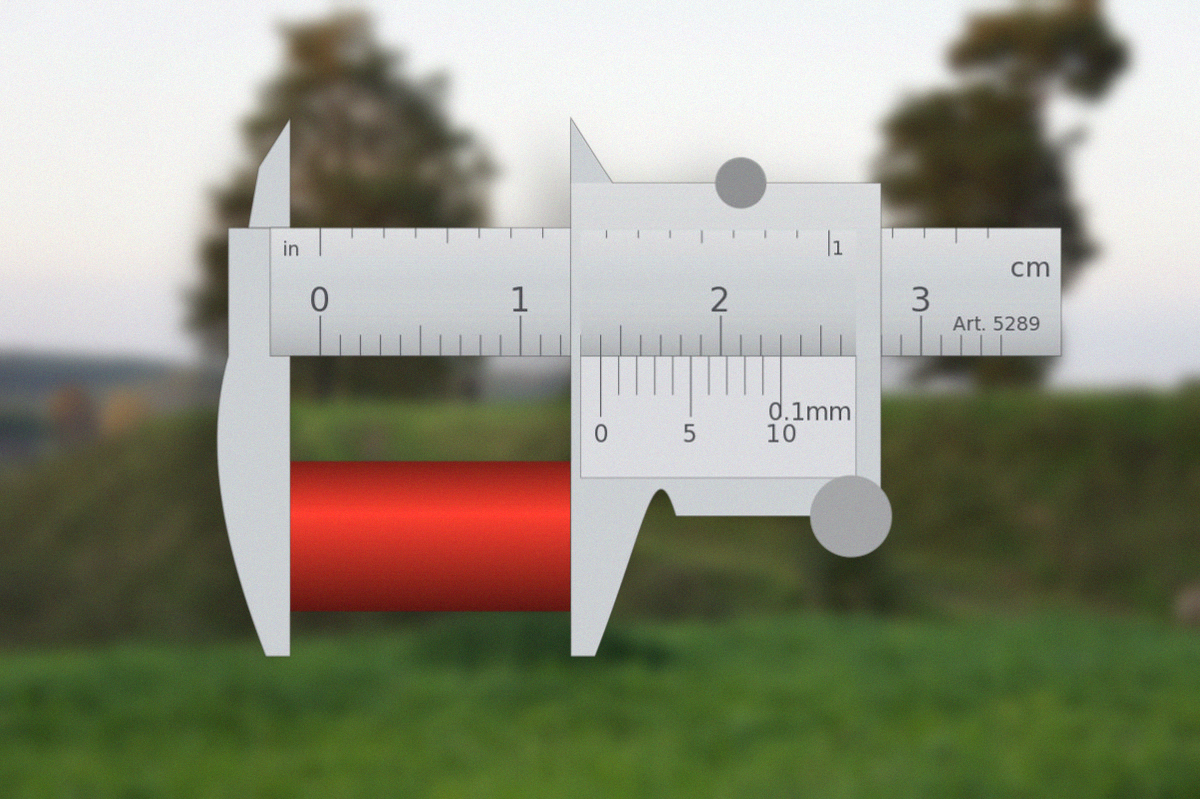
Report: 14.0mm
